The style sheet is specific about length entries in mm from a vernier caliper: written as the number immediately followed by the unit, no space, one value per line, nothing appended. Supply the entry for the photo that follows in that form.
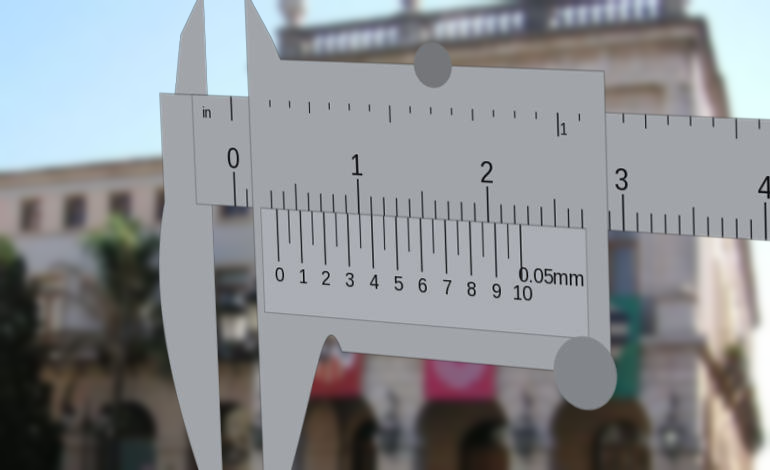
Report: 3.4mm
